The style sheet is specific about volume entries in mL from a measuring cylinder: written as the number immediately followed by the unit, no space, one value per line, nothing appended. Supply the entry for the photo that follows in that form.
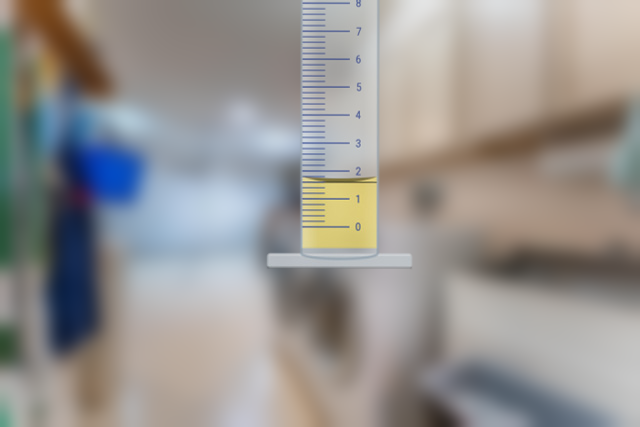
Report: 1.6mL
